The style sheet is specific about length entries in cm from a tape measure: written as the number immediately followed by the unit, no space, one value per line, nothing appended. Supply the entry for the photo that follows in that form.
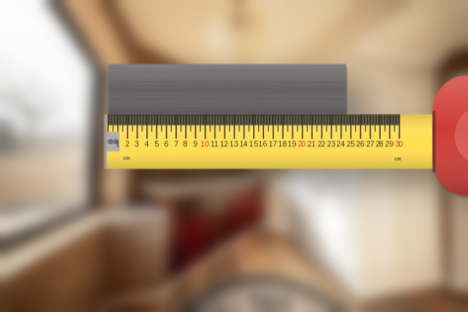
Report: 24.5cm
